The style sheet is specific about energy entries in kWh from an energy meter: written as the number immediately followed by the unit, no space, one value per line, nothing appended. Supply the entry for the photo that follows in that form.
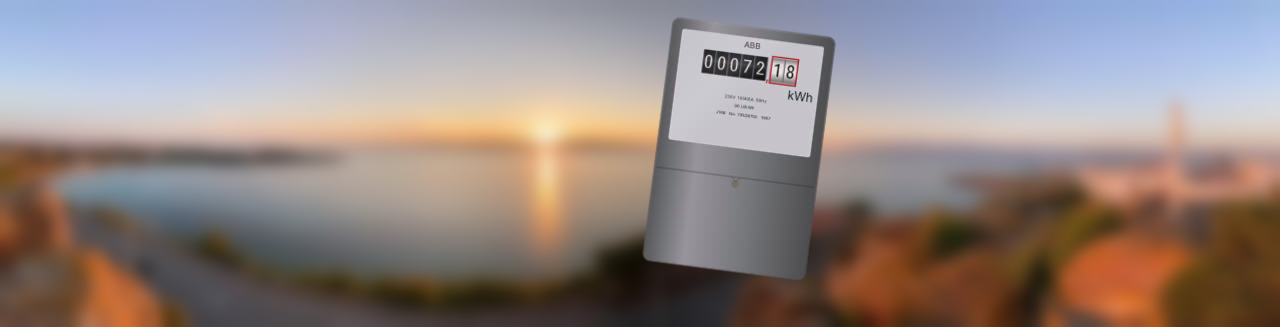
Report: 72.18kWh
